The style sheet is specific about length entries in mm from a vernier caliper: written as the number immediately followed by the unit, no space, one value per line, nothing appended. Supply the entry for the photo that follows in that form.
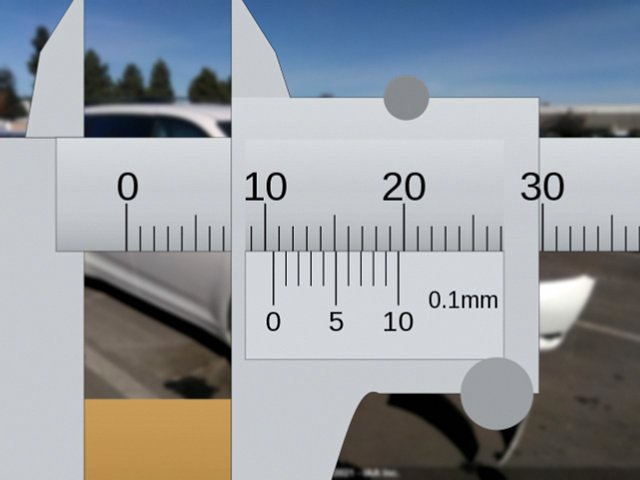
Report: 10.6mm
